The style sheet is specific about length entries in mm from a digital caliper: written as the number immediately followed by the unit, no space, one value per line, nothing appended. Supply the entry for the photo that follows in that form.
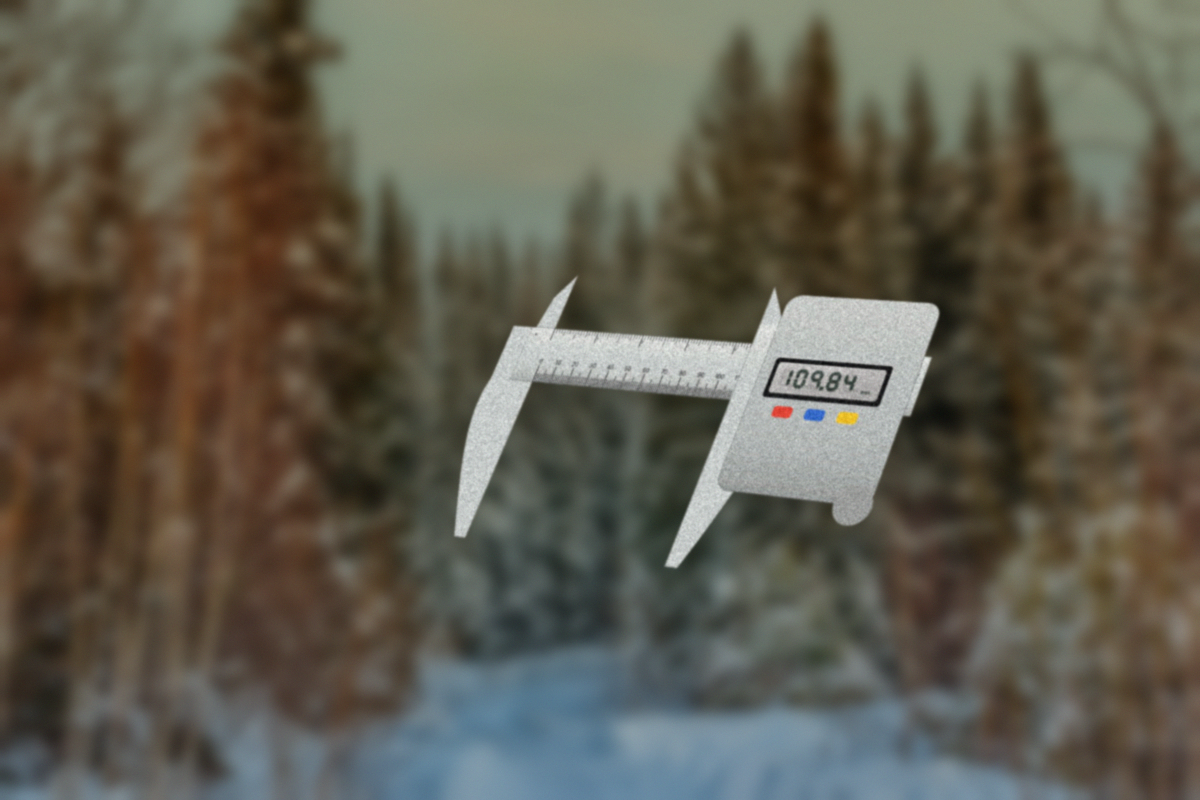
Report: 109.84mm
